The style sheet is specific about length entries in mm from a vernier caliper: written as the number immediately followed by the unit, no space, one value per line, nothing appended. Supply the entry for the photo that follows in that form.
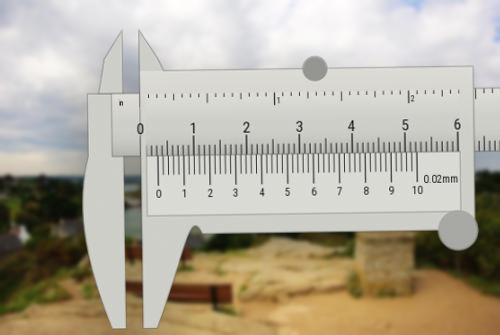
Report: 3.2mm
